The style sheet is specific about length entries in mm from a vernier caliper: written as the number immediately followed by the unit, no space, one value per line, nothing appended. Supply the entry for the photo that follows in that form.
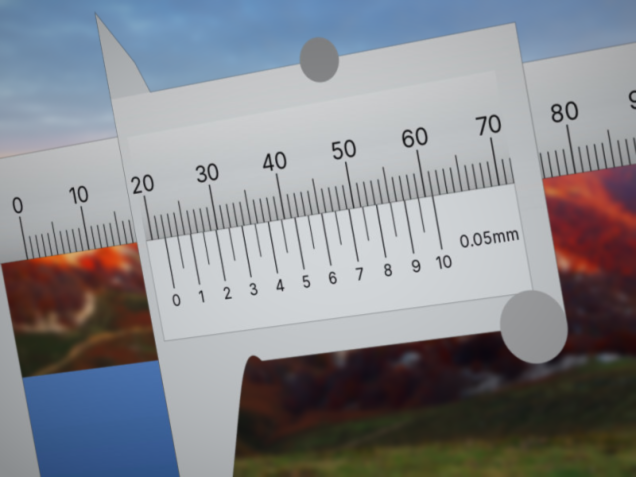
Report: 22.0mm
